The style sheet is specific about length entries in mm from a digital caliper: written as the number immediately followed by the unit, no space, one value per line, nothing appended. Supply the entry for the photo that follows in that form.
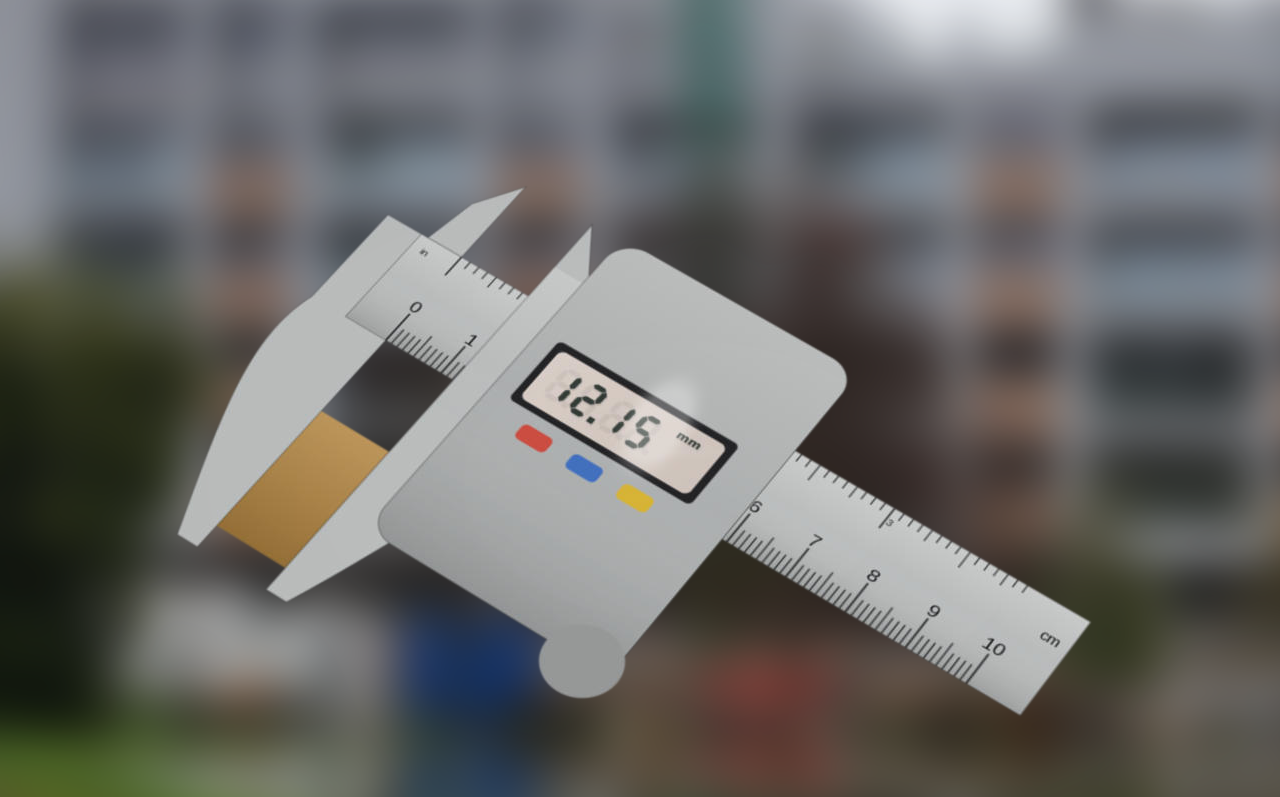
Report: 12.15mm
